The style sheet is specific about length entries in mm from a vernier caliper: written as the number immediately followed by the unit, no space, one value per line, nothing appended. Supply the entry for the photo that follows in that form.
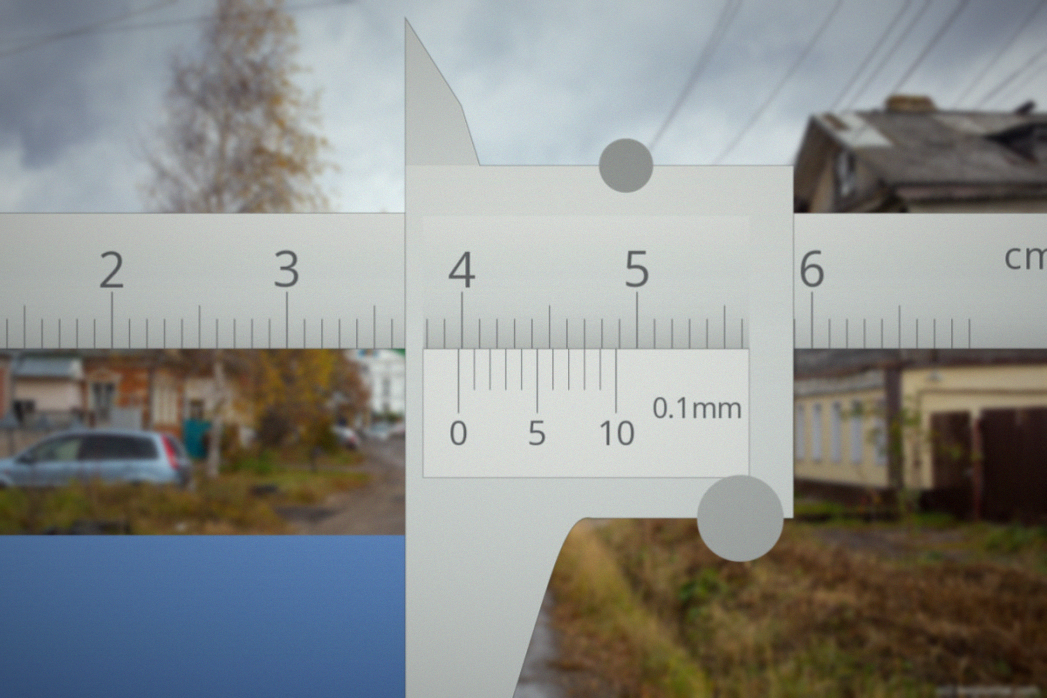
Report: 39.8mm
